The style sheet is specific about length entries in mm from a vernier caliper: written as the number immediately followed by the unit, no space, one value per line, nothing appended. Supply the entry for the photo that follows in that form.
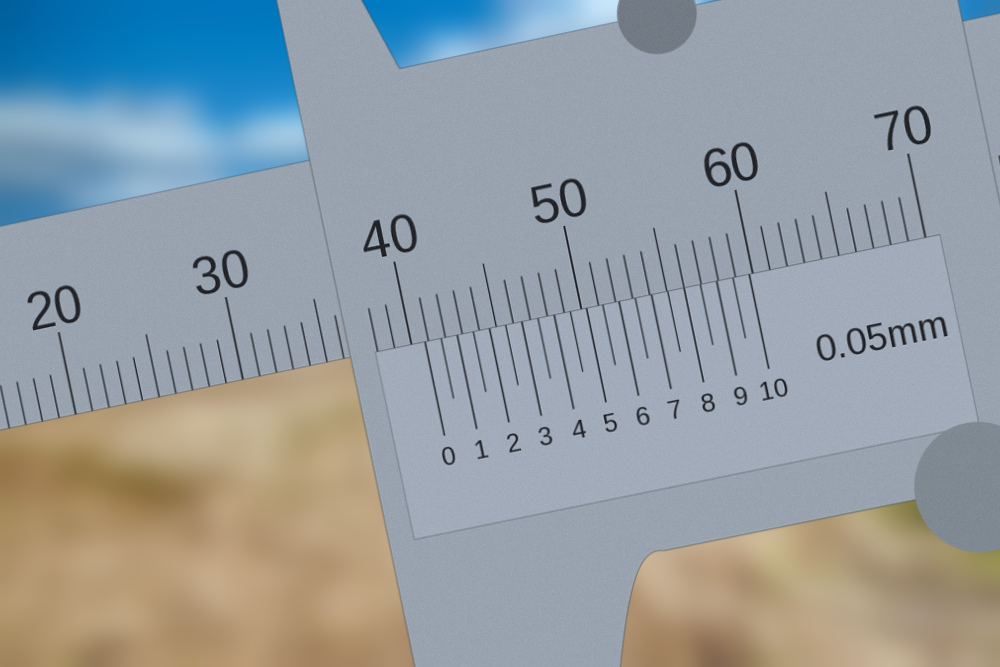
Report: 40.8mm
